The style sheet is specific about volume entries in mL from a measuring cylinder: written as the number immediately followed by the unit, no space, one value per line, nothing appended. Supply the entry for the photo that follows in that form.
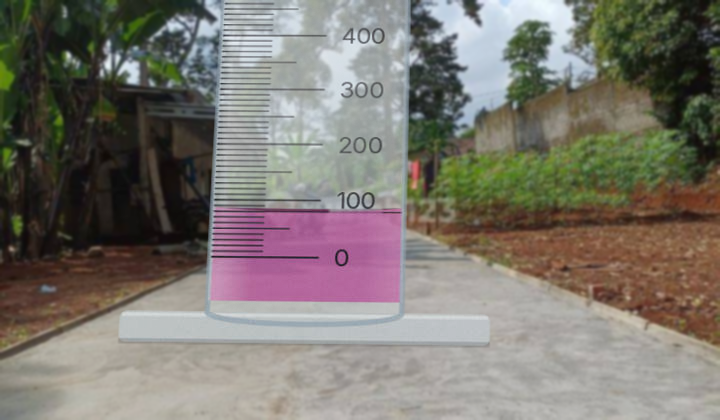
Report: 80mL
